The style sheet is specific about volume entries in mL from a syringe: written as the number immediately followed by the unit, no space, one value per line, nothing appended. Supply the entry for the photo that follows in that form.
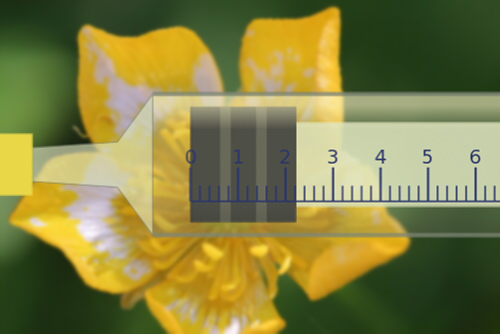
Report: 0mL
